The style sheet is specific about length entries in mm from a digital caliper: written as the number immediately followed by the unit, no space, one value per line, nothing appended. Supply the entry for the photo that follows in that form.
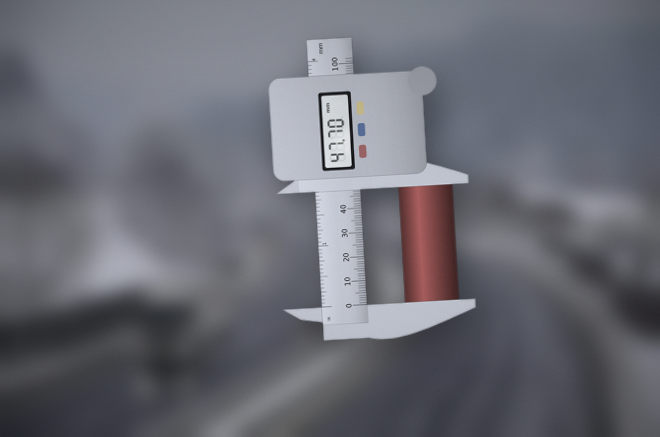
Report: 47.70mm
